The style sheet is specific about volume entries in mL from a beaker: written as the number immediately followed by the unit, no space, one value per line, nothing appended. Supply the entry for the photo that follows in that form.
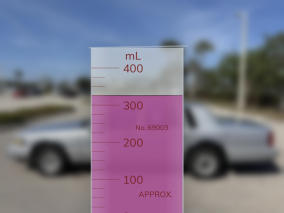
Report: 325mL
